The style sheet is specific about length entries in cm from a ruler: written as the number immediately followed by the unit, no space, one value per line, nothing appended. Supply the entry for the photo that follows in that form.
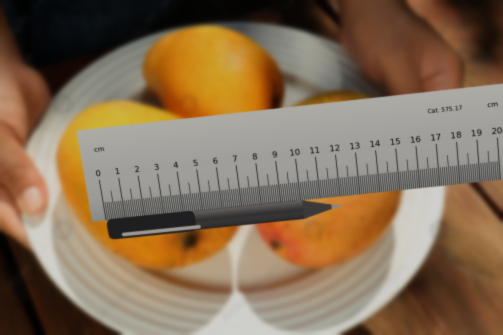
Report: 12cm
